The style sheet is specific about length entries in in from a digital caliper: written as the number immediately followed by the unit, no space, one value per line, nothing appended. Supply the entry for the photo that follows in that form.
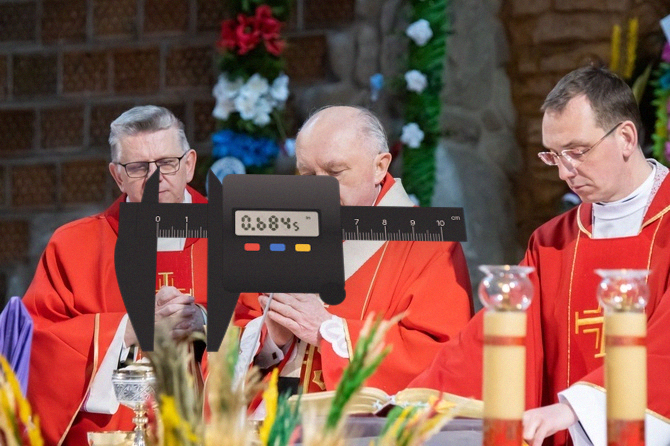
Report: 0.6845in
